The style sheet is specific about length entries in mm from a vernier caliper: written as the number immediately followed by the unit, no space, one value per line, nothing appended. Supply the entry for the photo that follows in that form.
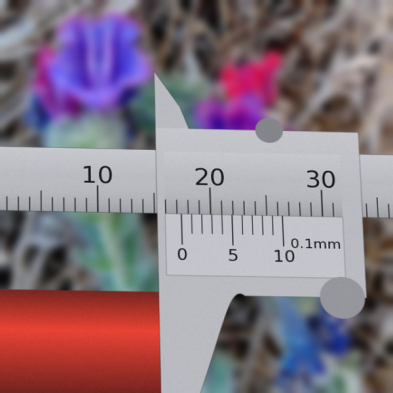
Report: 17.4mm
